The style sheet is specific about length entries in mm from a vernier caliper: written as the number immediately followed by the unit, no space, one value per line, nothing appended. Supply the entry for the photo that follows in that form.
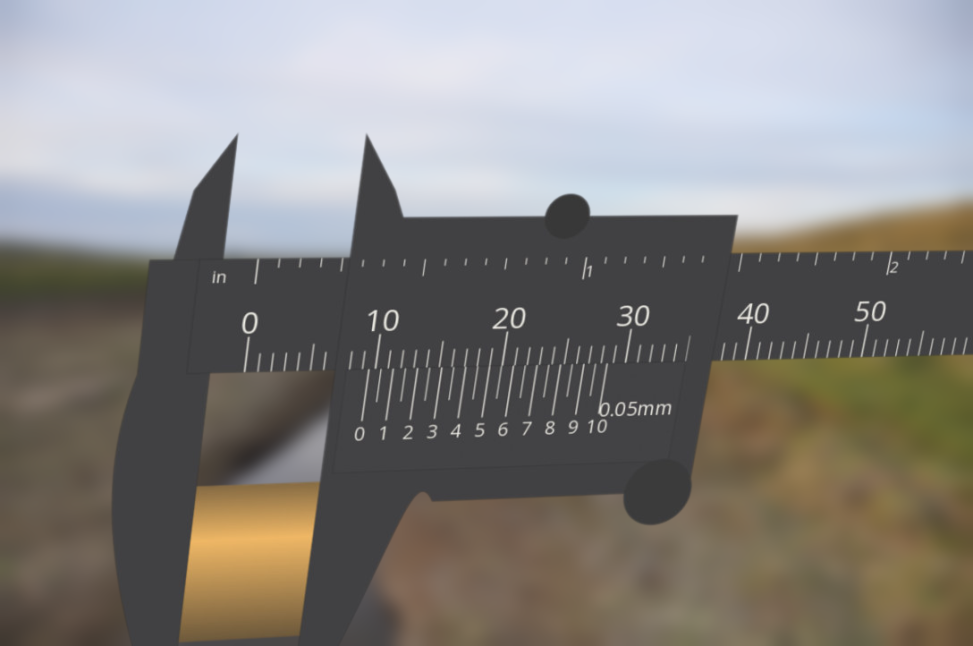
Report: 9.5mm
